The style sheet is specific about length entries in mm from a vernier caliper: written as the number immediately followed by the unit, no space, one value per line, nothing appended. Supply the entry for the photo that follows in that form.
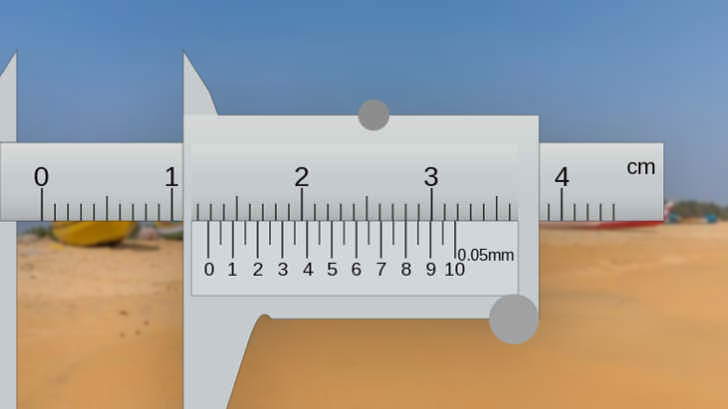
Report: 12.8mm
